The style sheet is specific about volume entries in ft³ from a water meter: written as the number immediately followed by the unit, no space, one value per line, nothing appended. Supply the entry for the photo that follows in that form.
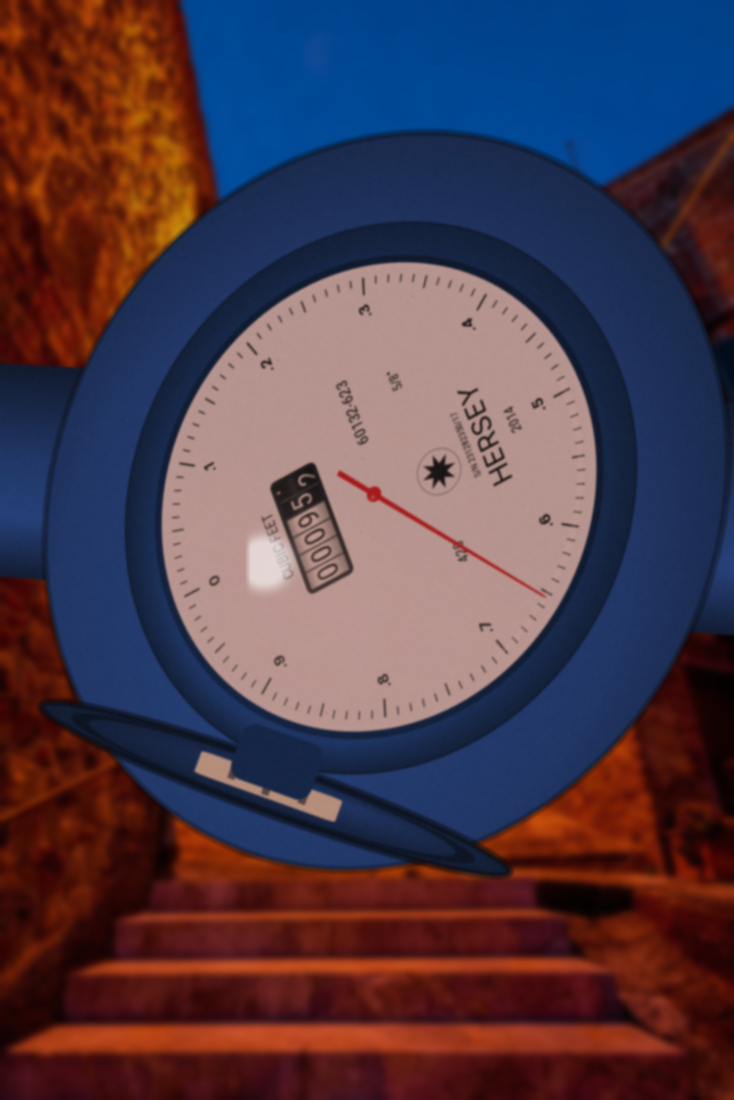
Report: 951.65ft³
